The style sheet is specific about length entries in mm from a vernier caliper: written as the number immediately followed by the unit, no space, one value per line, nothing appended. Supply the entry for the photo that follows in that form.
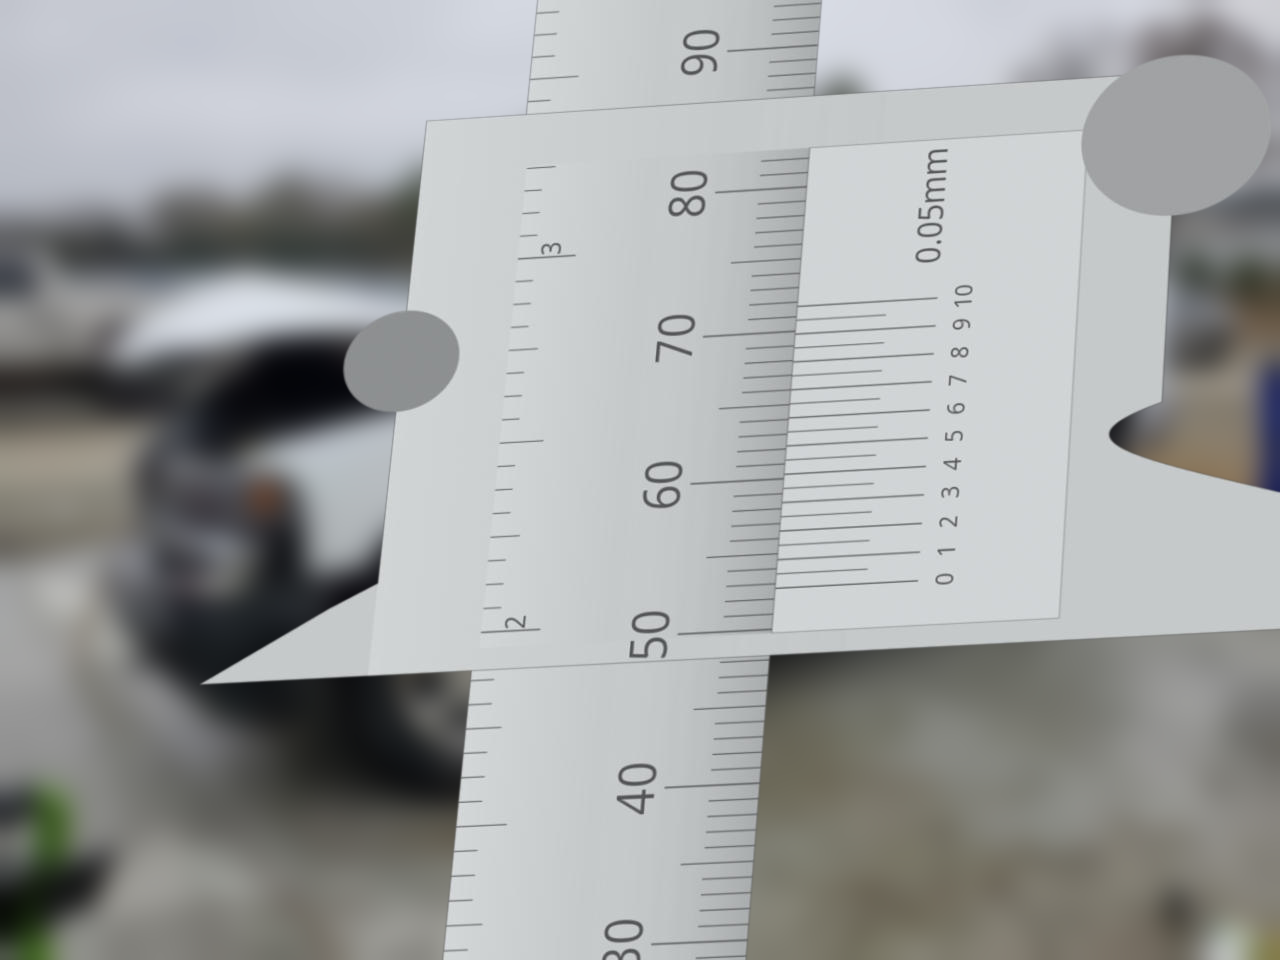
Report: 52.7mm
